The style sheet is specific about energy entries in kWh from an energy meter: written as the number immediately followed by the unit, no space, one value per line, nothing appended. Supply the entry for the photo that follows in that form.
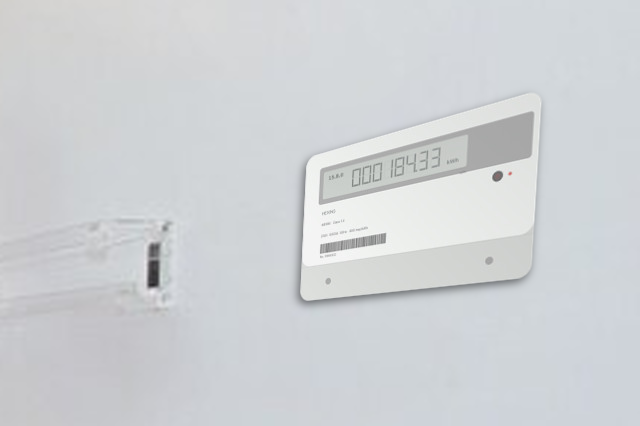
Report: 184.33kWh
